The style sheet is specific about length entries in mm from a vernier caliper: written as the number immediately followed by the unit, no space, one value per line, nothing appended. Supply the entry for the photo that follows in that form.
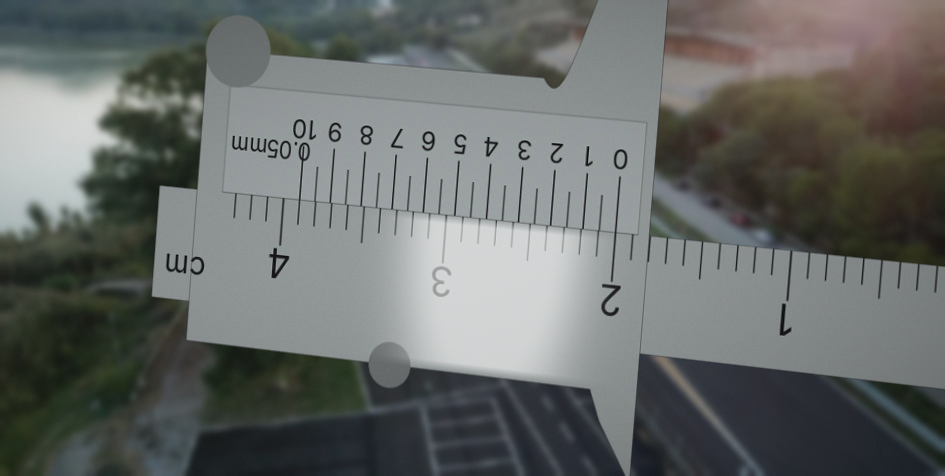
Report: 20.0mm
